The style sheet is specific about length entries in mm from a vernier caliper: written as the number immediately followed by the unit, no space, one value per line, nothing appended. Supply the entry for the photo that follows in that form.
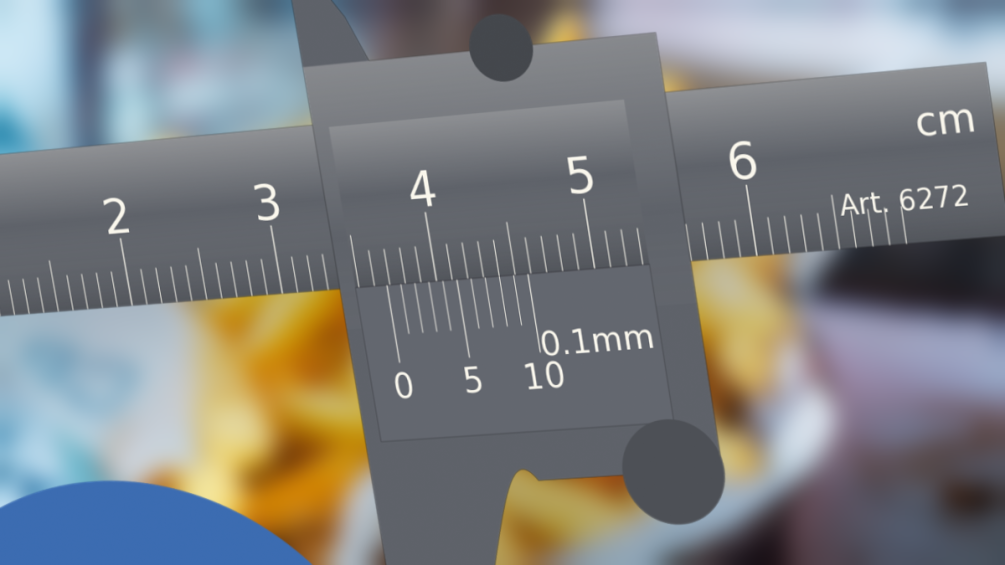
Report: 36.8mm
